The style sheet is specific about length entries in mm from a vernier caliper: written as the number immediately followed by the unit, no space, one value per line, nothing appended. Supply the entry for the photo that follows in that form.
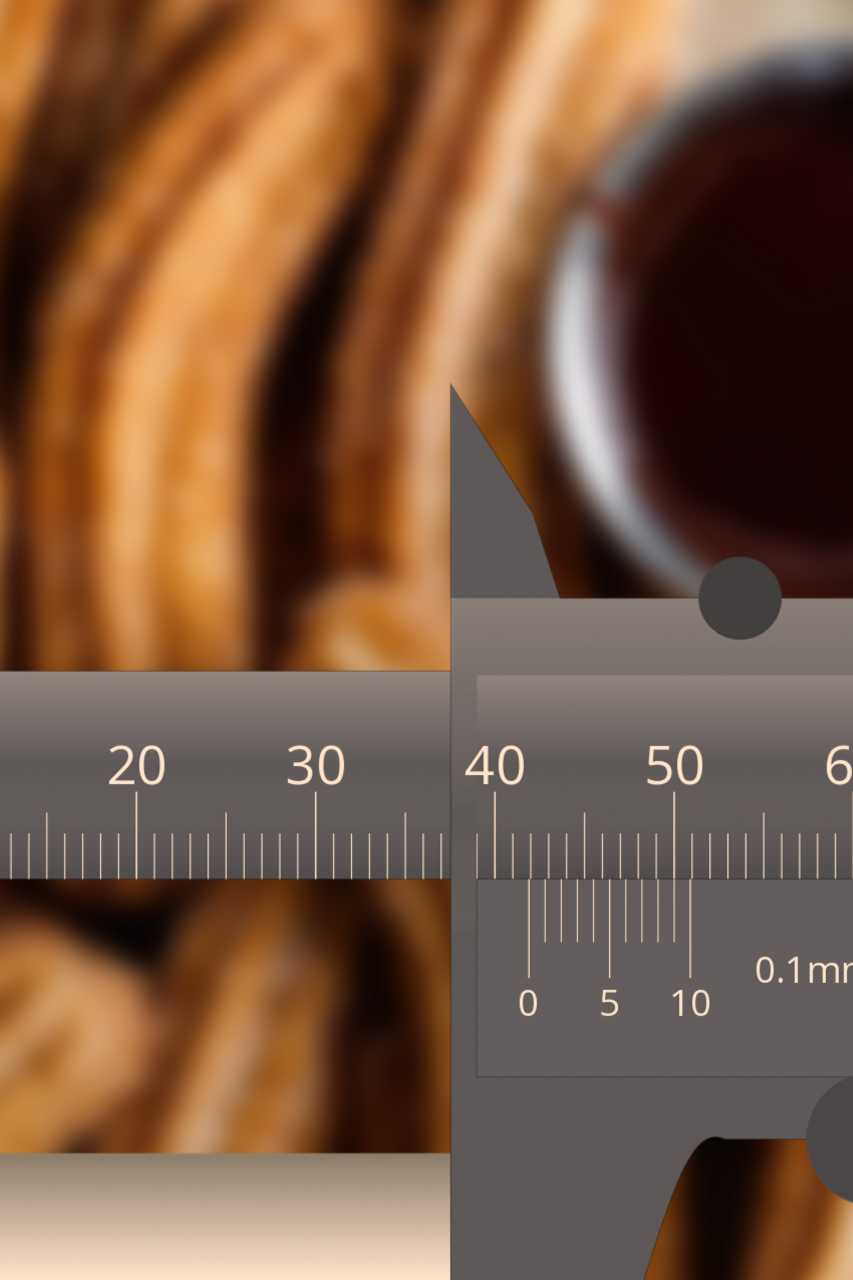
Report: 41.9mm
